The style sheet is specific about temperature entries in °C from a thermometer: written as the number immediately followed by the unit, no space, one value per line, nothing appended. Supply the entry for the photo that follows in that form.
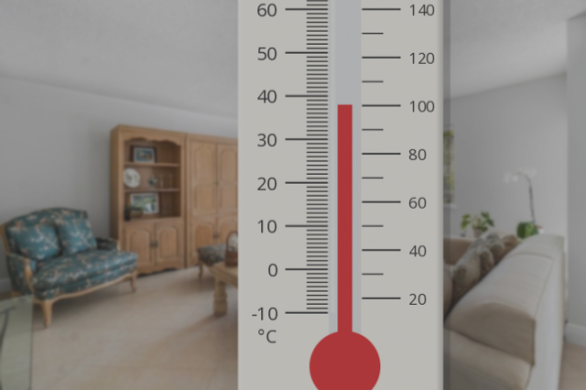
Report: 38°C
